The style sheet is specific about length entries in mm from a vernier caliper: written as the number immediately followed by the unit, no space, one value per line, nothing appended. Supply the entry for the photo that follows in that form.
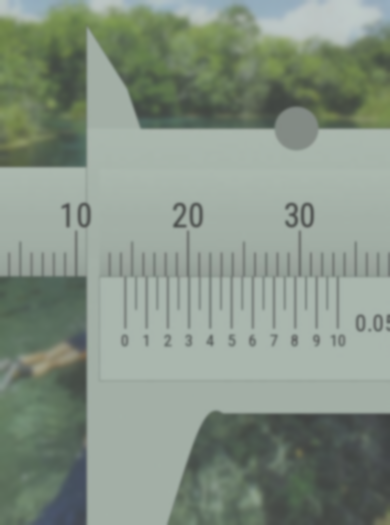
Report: 14.4mm
